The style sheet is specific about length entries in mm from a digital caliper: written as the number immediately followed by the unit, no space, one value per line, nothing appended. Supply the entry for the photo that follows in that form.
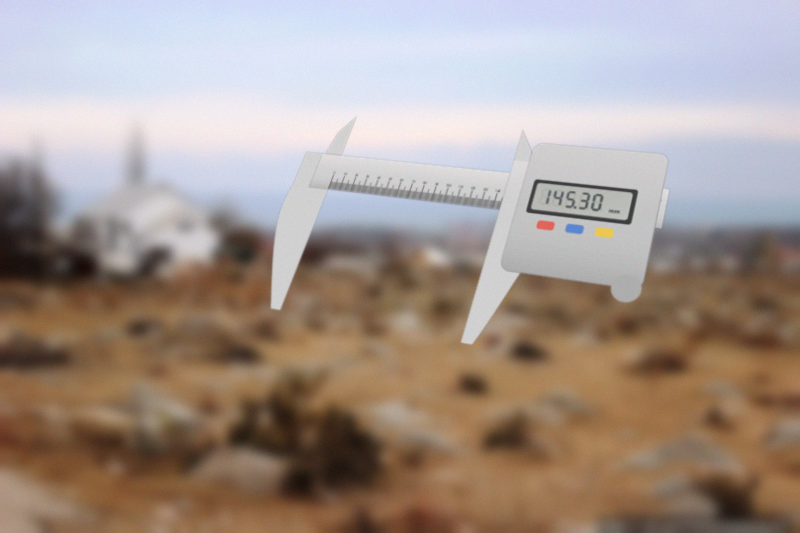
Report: 145.30mm
